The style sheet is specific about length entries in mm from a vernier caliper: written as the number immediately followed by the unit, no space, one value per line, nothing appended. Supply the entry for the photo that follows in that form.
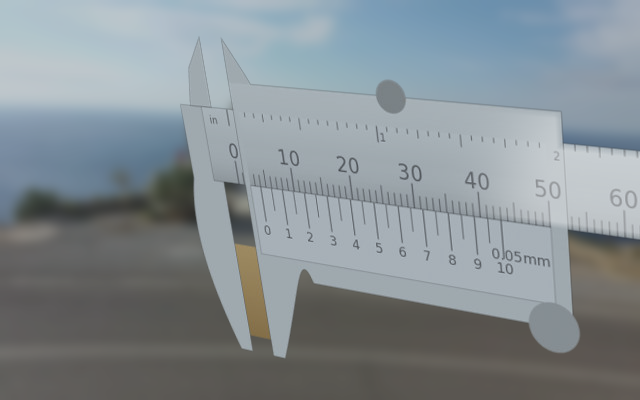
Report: 4.0mm
